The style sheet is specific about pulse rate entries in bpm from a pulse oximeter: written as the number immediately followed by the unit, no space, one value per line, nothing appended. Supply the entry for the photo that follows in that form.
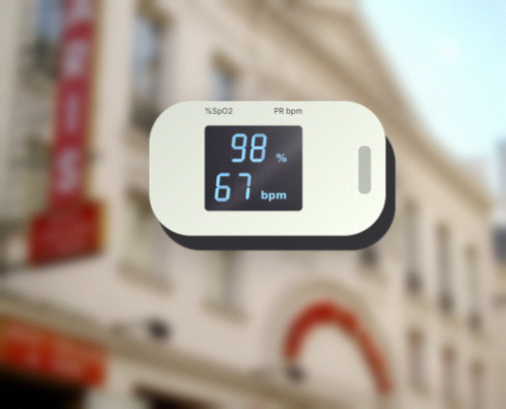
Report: 67bpm
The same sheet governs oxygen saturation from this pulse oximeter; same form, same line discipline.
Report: 98%
